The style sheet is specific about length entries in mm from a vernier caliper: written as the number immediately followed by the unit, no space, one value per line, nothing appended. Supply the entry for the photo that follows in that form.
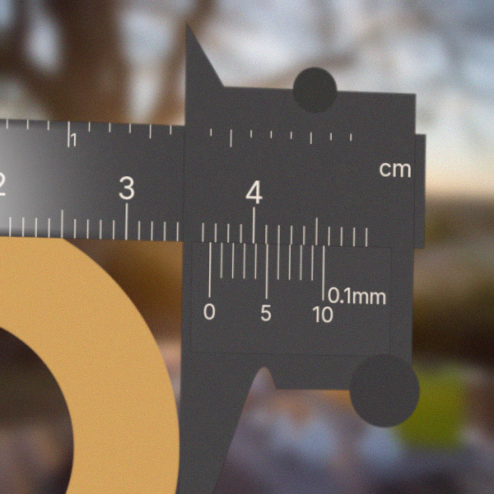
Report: 36.6mm
